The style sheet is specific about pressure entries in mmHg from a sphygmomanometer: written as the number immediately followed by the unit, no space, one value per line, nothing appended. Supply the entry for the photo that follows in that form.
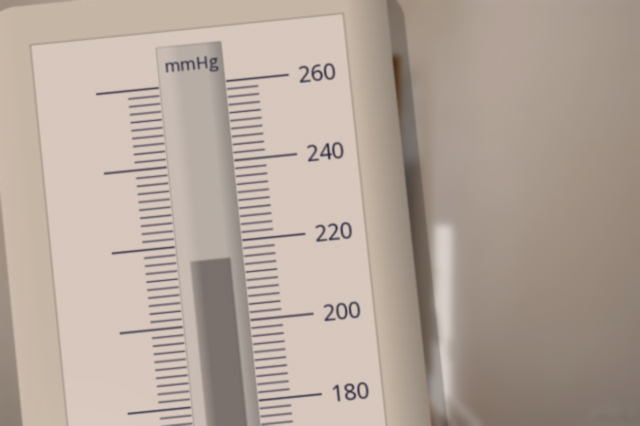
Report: 216mmHg
